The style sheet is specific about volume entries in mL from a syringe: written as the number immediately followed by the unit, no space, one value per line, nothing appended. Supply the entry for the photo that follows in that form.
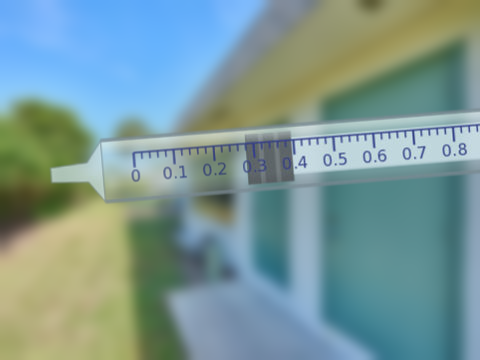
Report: 0.28mL
